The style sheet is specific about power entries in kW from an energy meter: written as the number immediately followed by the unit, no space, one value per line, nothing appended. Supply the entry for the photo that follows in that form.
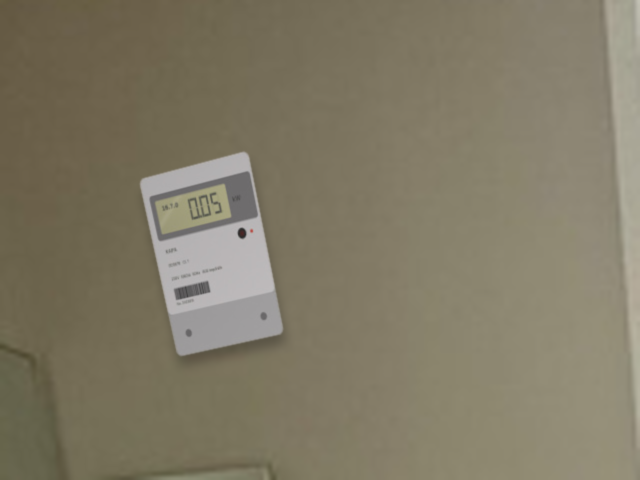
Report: 0.05kW
